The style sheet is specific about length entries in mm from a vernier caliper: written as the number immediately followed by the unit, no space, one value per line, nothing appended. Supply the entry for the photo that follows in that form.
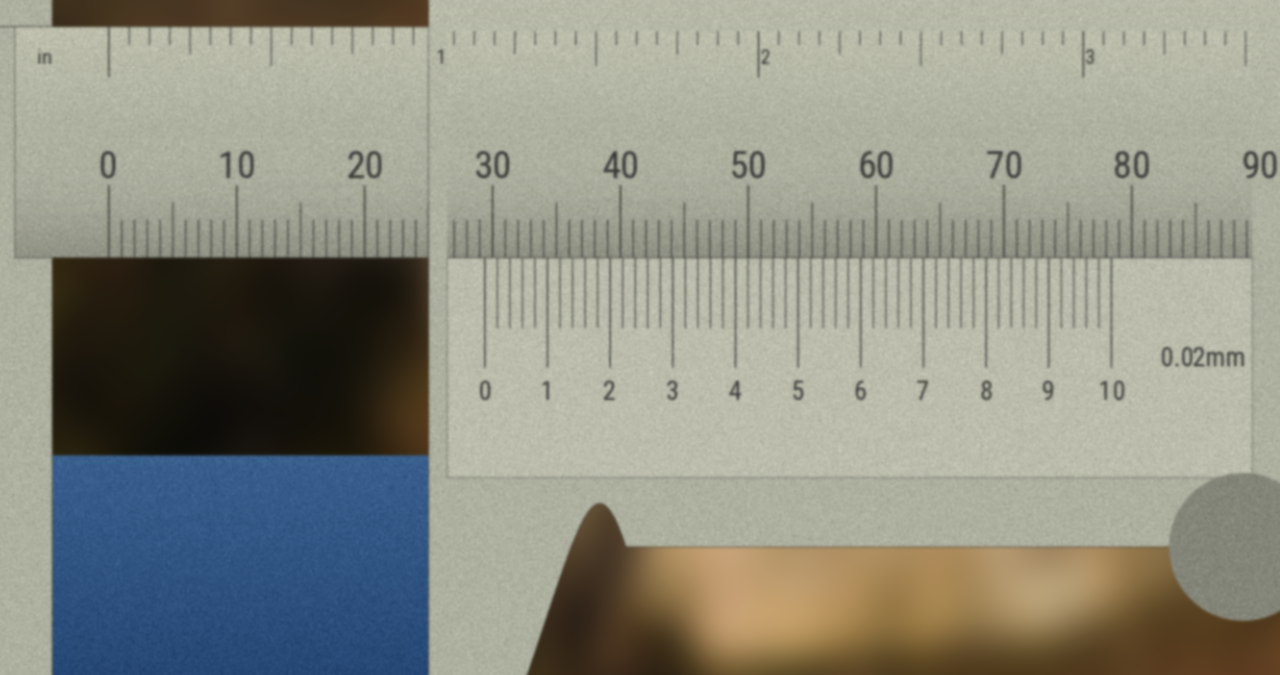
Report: 29.4mm
